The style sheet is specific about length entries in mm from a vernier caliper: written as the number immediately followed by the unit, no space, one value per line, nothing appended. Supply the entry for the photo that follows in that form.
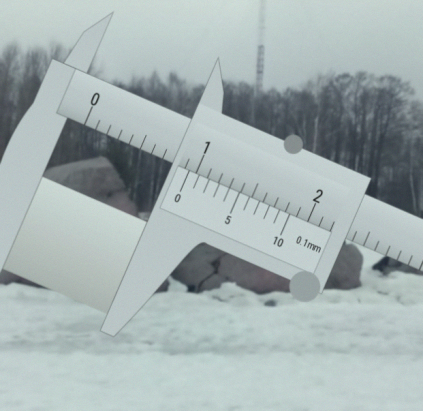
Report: 9.4mm
